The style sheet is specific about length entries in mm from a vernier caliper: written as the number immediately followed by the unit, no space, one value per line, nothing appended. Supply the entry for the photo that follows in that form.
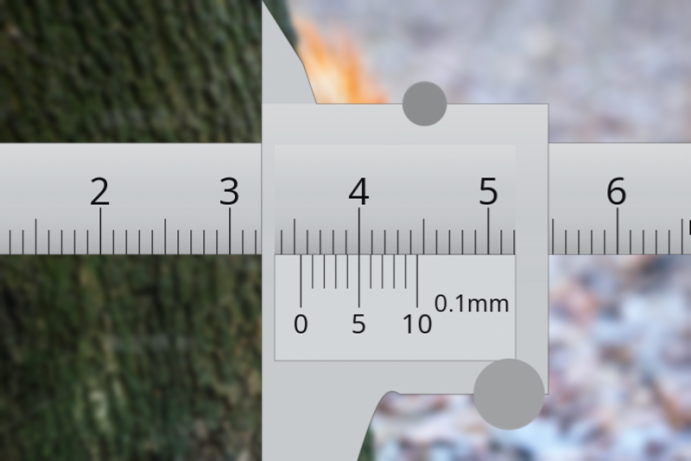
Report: 35.5mm
